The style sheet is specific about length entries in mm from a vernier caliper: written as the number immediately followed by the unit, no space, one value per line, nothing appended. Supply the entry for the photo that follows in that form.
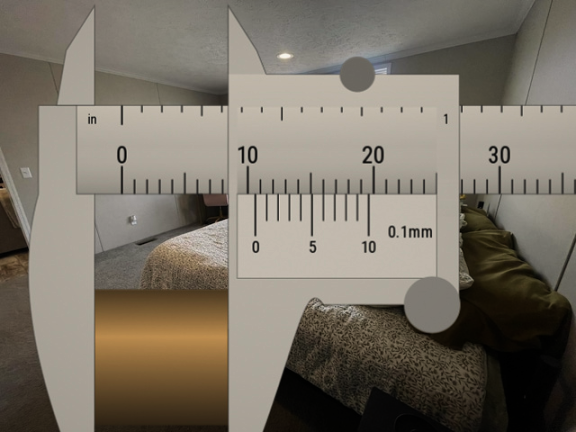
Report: 10.6mm
